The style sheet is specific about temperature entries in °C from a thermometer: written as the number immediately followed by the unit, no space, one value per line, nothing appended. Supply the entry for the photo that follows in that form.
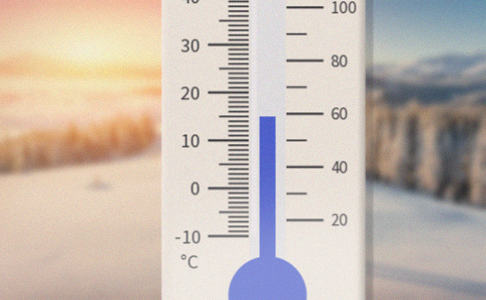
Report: 15°C
